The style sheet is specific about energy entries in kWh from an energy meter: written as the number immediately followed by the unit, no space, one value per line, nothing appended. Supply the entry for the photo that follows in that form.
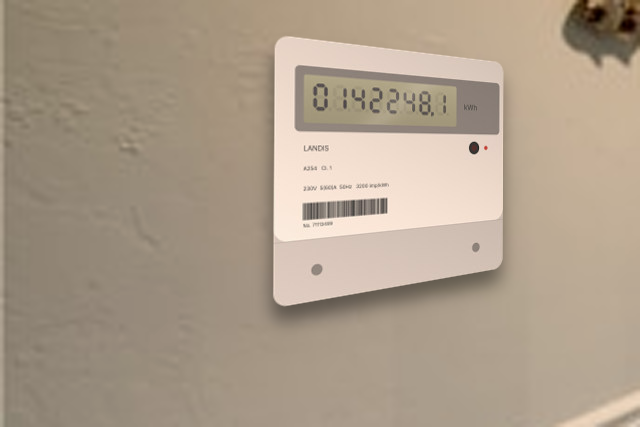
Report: 142248.1kWh
